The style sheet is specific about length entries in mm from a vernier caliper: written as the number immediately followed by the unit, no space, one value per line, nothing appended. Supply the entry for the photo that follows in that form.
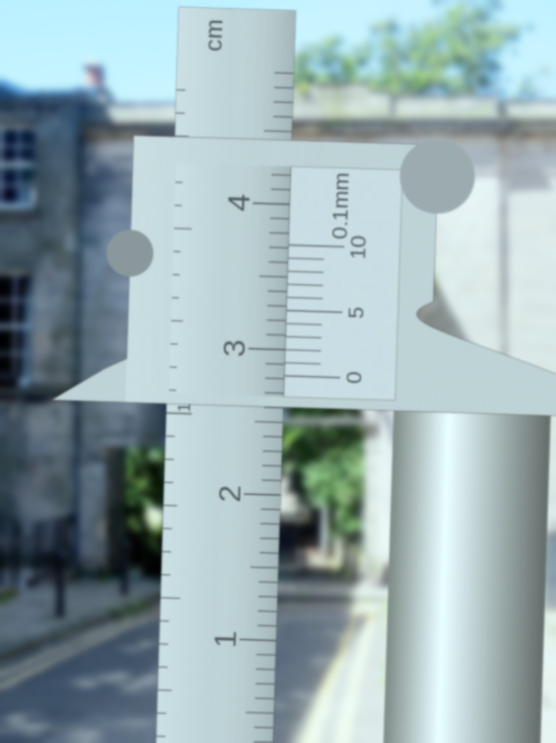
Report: 28.2mm
